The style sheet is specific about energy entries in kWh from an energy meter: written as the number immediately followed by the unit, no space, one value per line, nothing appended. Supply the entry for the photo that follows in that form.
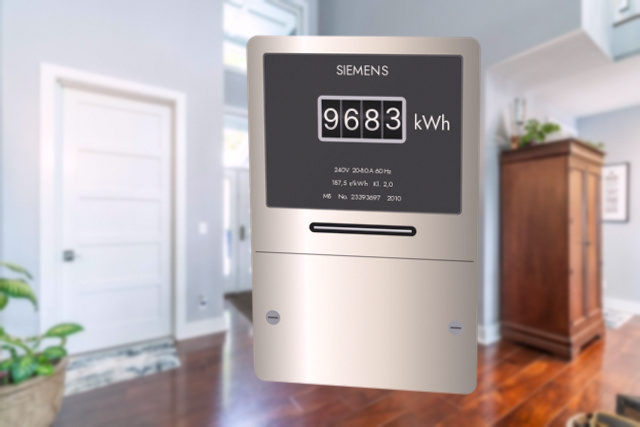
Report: 9683kWh
